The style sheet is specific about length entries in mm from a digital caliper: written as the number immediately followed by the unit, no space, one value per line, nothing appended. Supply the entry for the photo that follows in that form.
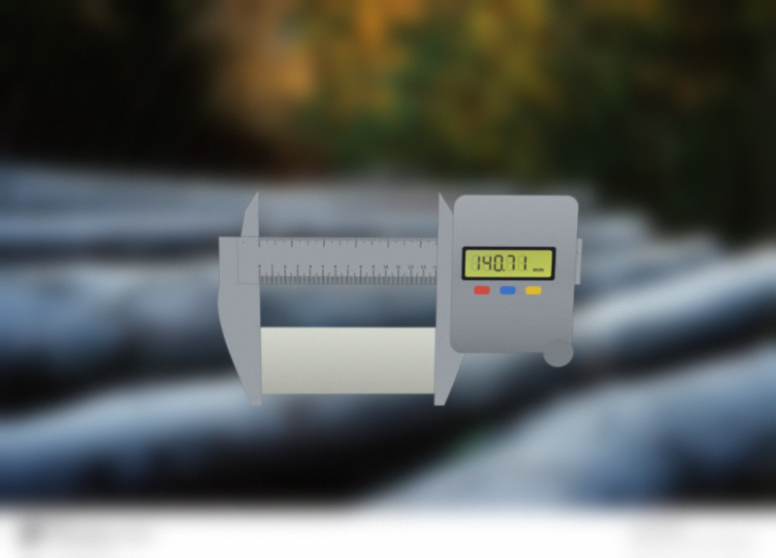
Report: 140.71mm
